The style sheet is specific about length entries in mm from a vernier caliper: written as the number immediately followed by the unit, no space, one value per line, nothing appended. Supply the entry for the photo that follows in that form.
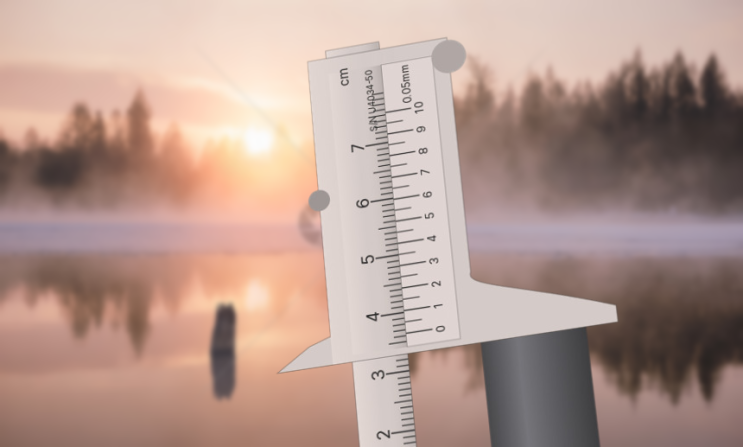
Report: 36.4mm
